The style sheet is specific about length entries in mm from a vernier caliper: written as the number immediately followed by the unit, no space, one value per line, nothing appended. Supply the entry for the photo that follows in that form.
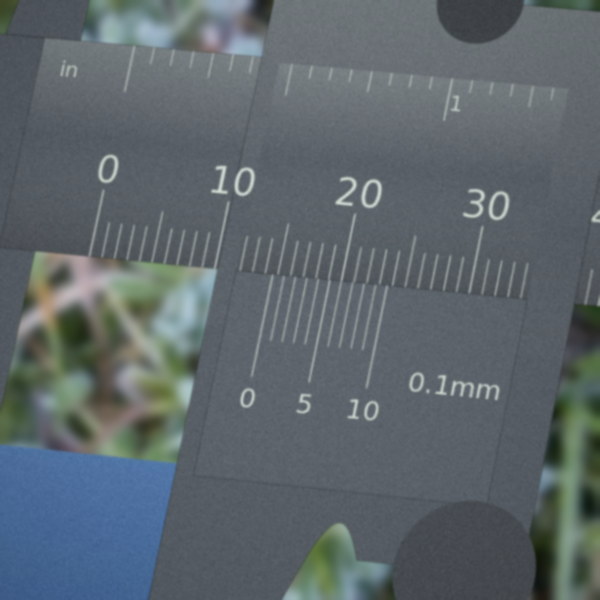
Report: 14.6mm
